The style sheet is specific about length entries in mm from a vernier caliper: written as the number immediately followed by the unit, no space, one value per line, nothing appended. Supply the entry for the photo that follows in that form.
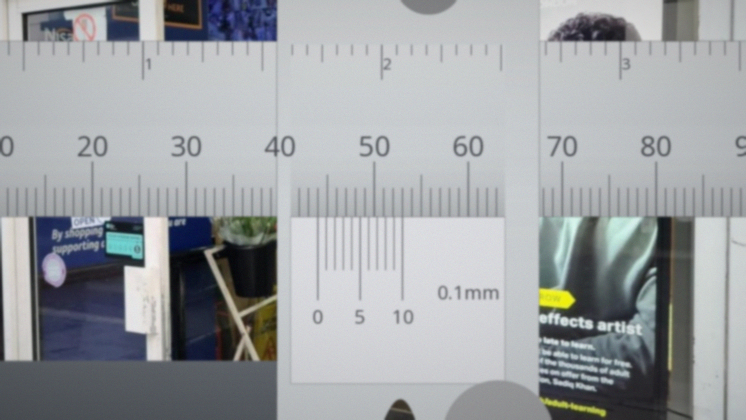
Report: 44.0mm
